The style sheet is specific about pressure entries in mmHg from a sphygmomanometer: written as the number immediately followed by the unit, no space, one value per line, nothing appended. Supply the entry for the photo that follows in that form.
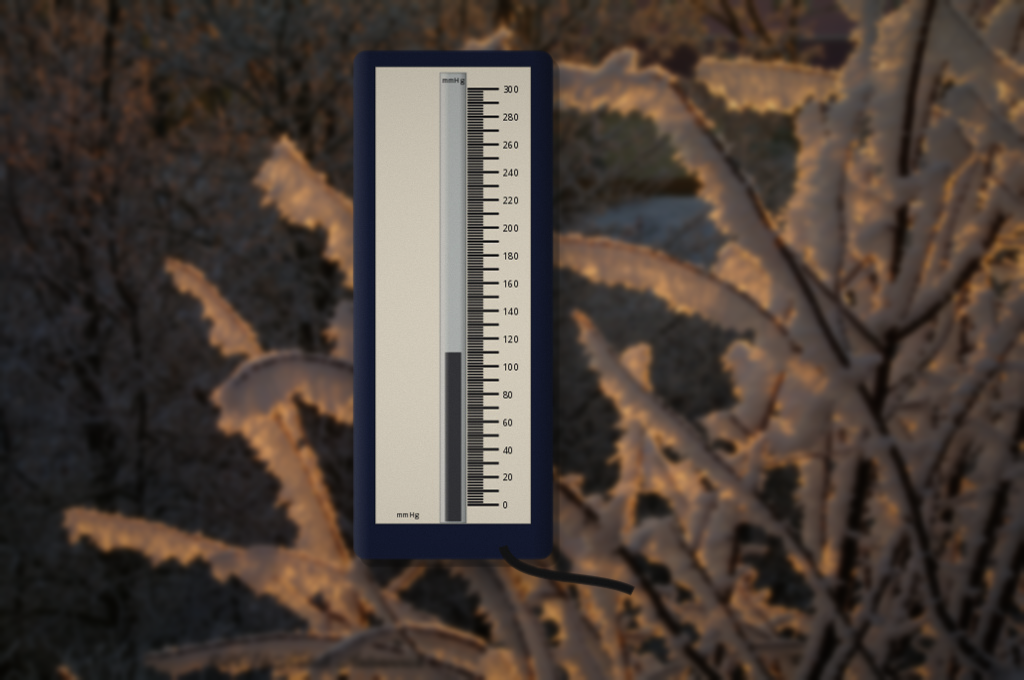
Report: 110mmHg
